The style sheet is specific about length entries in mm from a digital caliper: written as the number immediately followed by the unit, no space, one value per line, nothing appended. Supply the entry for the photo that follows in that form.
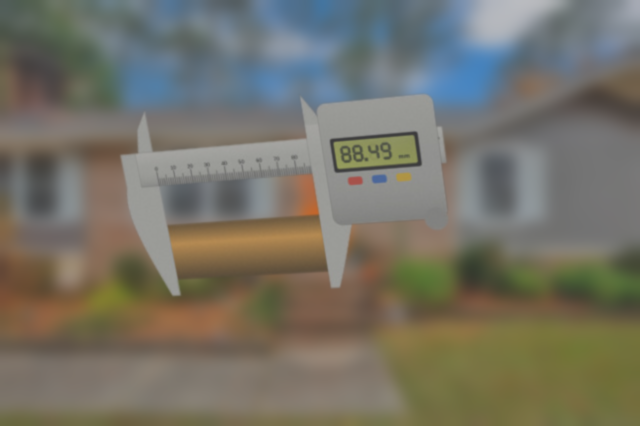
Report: 88.49mm
